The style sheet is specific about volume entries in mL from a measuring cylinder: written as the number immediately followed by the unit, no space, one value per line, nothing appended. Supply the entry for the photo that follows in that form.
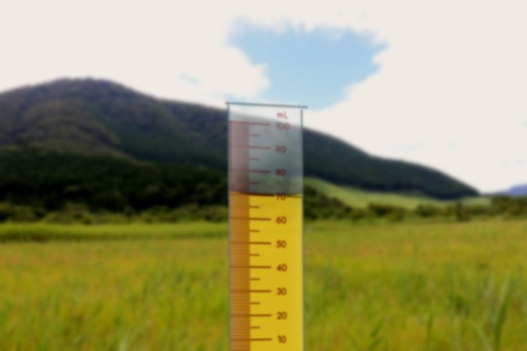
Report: 70mL
